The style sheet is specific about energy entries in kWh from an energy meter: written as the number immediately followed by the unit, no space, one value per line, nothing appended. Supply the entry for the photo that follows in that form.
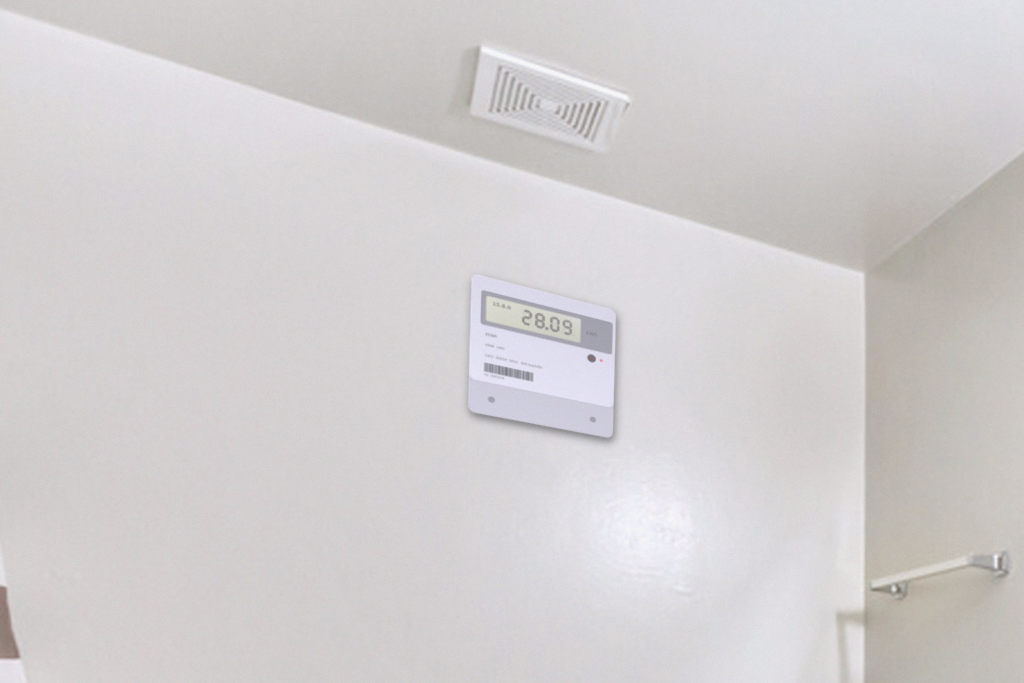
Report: 28.09kWh
